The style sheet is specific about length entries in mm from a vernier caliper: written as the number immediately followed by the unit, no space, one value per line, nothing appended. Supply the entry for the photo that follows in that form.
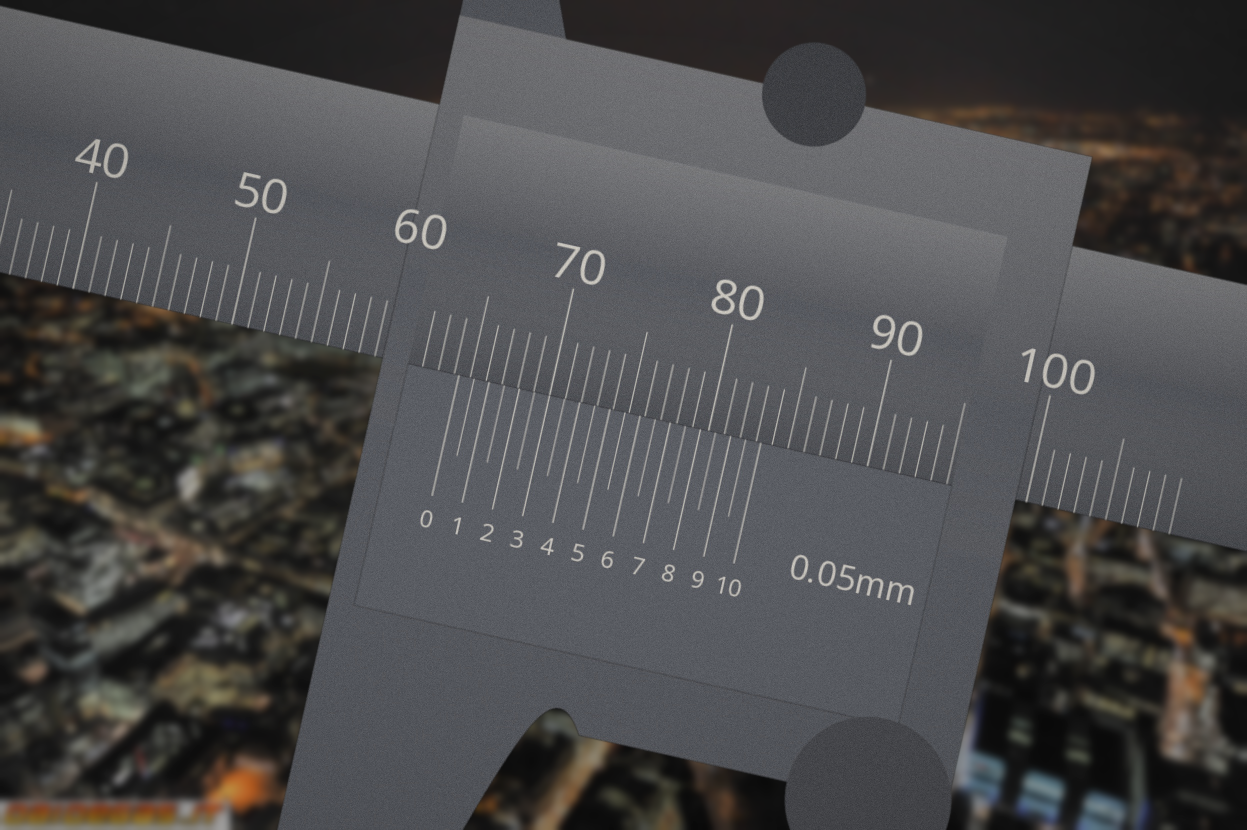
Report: 64.3mm
